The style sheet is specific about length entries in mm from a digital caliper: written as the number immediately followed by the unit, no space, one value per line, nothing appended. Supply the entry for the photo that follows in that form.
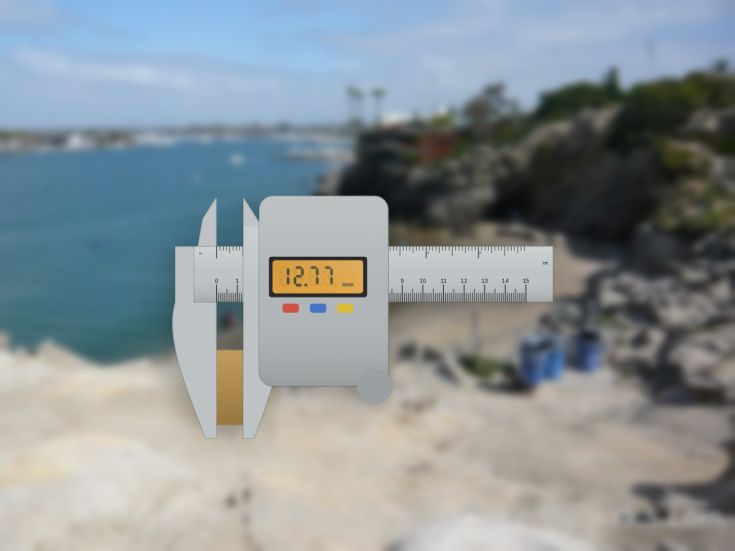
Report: 12.77mm
